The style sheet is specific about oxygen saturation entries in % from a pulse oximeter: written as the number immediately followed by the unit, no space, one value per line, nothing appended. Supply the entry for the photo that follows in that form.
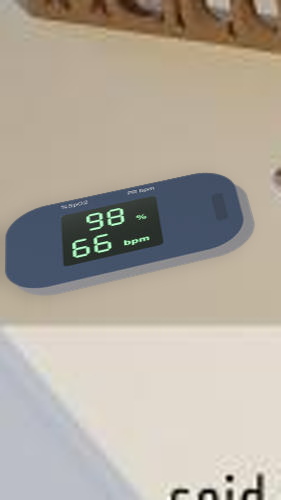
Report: 98%
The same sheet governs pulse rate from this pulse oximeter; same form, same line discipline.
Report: 66bpm
